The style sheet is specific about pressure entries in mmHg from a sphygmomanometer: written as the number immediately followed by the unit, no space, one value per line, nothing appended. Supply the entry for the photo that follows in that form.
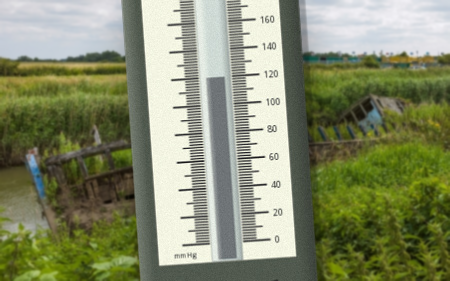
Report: 120mmHg
